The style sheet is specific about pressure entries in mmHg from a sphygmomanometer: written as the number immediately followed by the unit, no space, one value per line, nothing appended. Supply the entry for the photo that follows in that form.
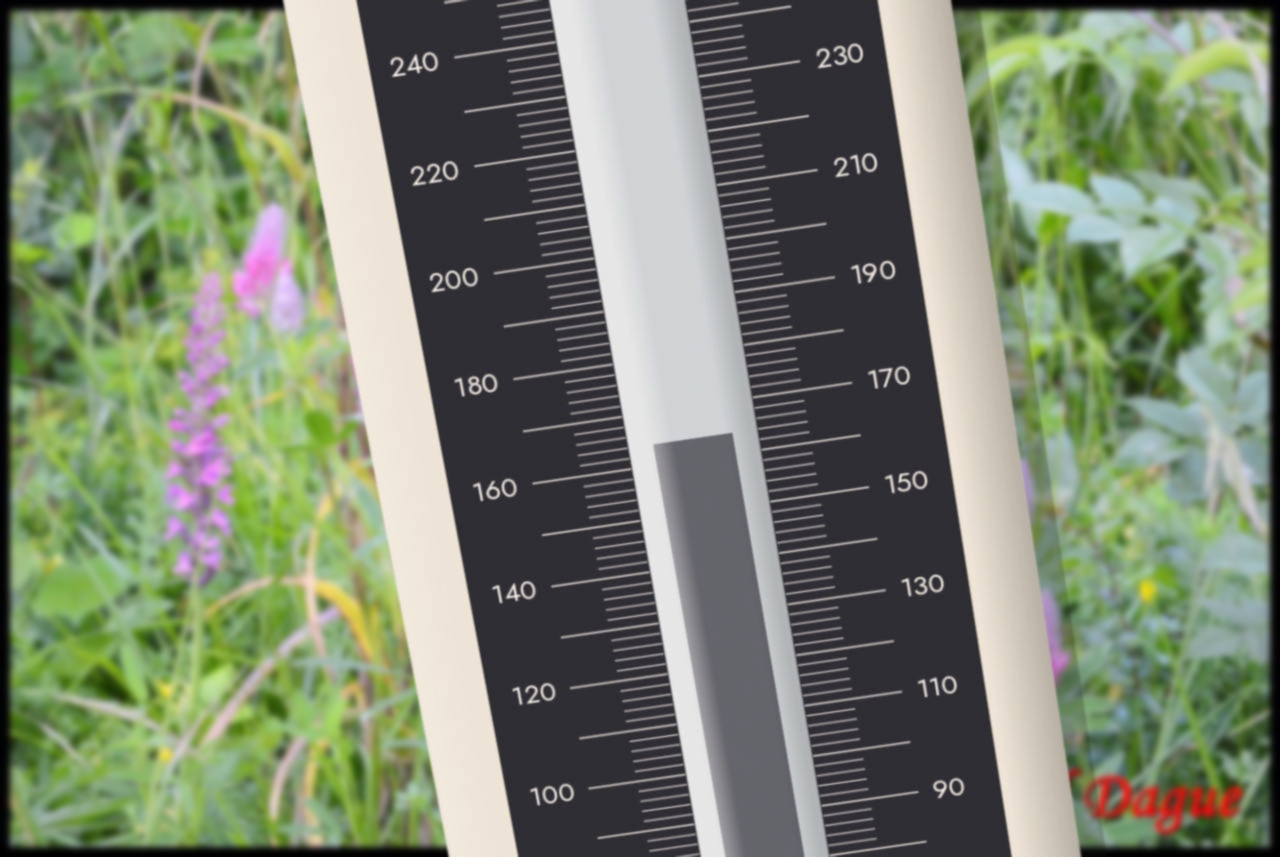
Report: 164mmHg
